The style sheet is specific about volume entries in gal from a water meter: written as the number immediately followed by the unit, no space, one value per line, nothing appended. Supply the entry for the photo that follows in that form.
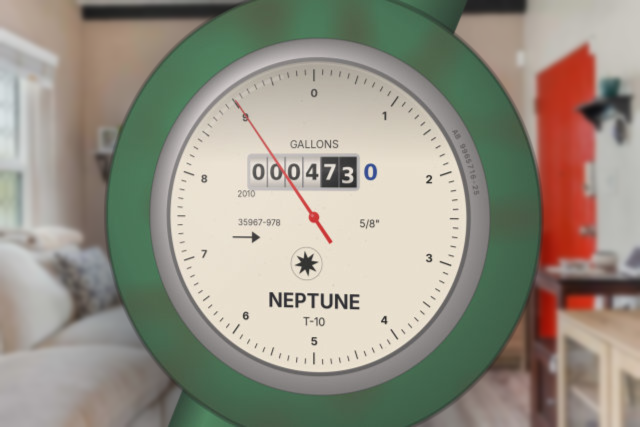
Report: 4729.0gal
